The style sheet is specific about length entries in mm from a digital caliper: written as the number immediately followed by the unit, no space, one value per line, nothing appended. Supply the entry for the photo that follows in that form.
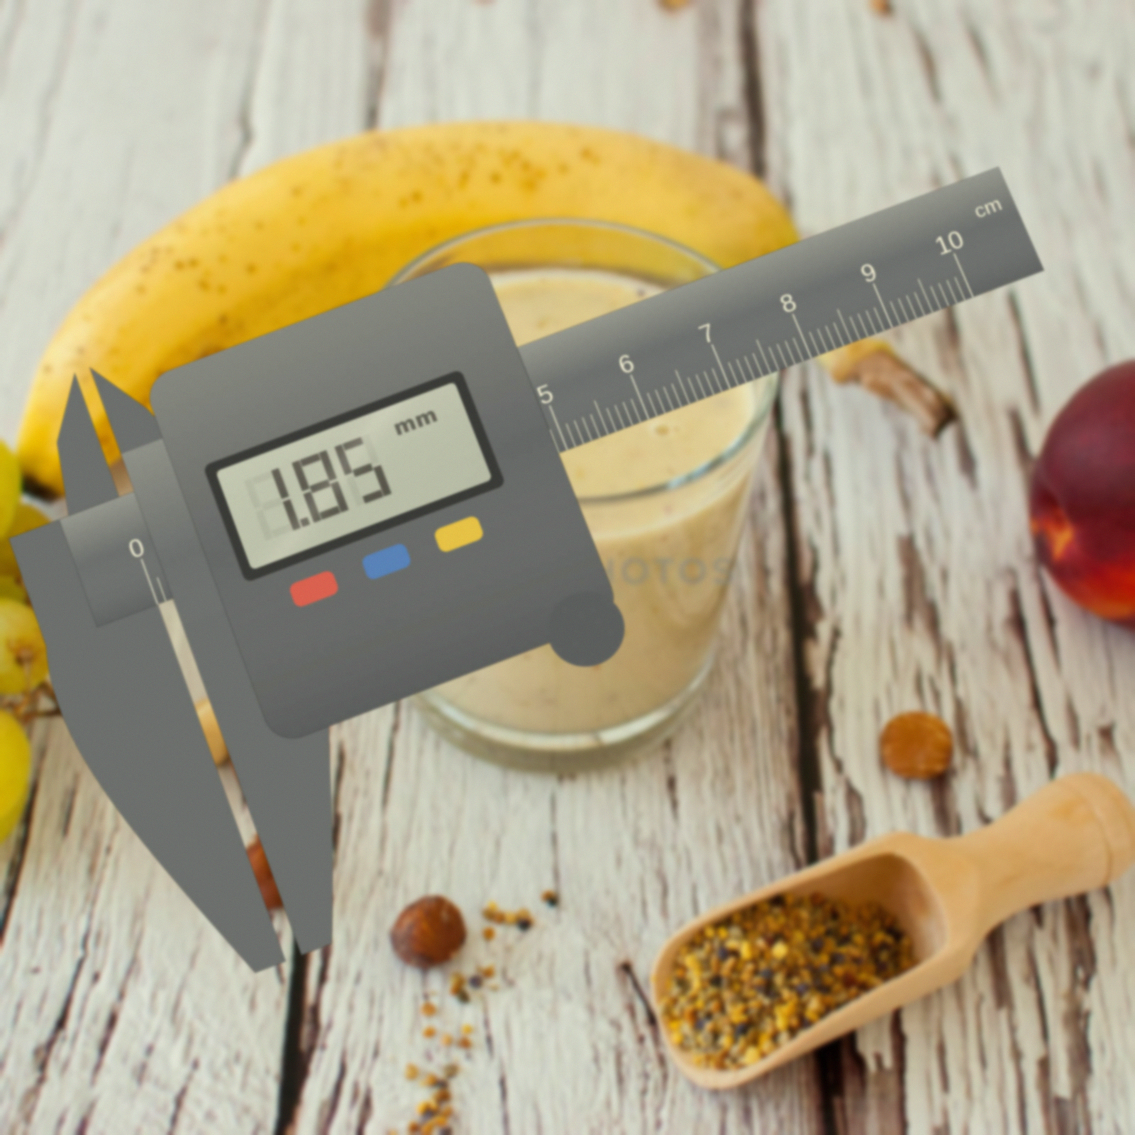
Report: 1.85mm
